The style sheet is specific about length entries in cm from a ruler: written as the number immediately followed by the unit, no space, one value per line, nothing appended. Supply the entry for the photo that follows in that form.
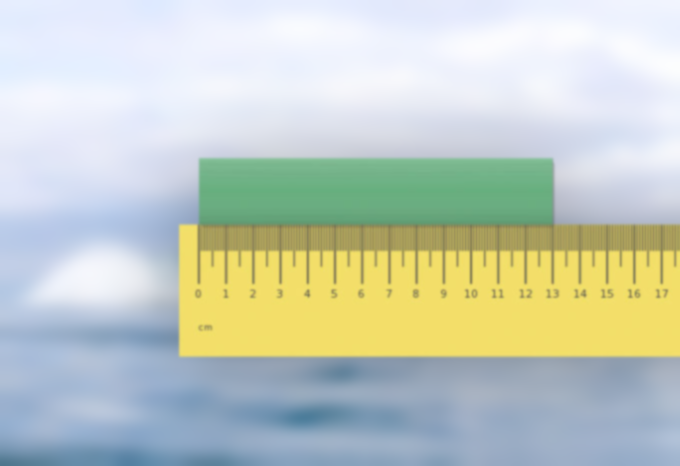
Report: 13cm
